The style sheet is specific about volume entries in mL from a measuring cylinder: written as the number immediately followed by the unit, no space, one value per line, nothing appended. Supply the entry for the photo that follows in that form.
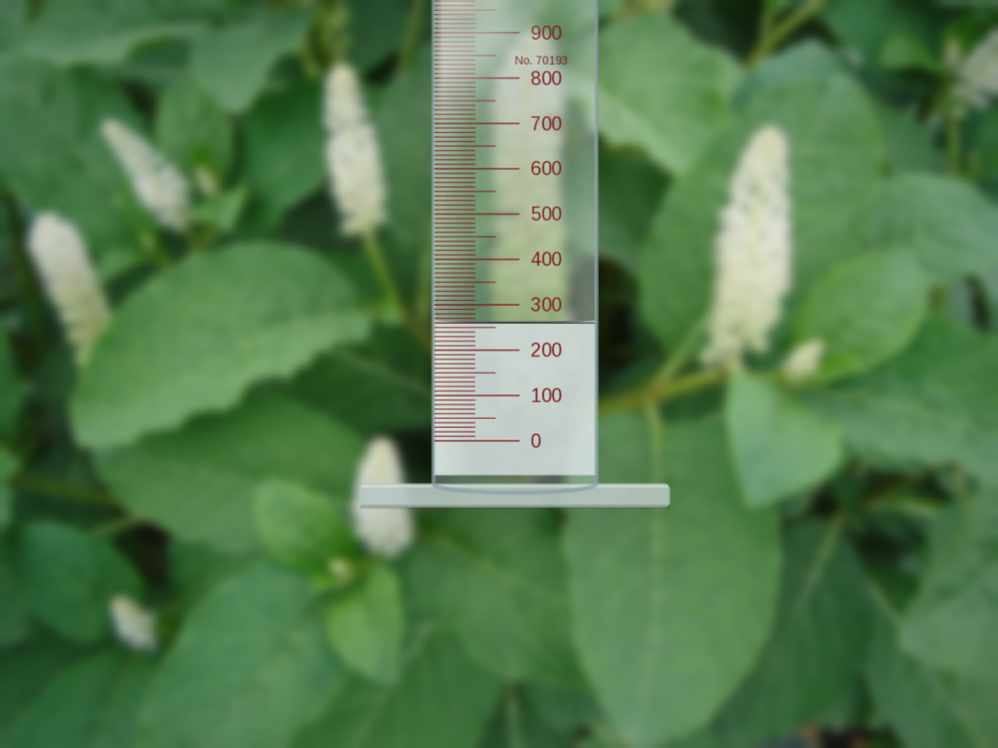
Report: 260mL
